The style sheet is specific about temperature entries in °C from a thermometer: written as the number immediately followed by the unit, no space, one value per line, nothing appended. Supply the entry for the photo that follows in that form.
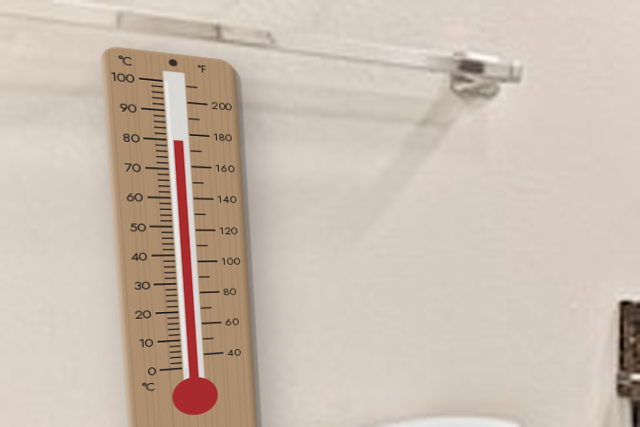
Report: 80°C
